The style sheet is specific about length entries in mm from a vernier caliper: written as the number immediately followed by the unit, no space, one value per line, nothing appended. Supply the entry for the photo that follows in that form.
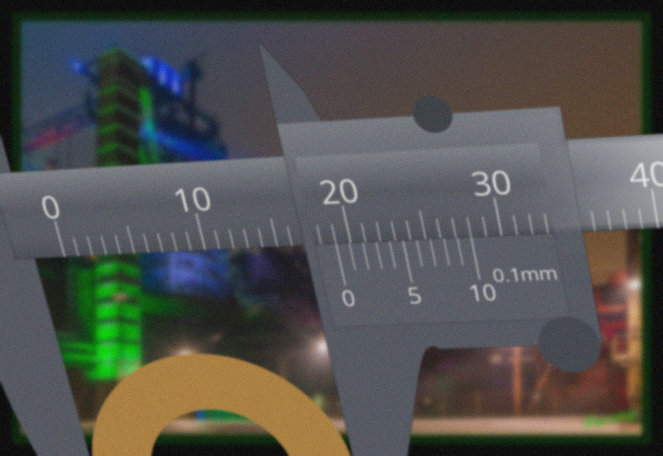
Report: 19.0mm
